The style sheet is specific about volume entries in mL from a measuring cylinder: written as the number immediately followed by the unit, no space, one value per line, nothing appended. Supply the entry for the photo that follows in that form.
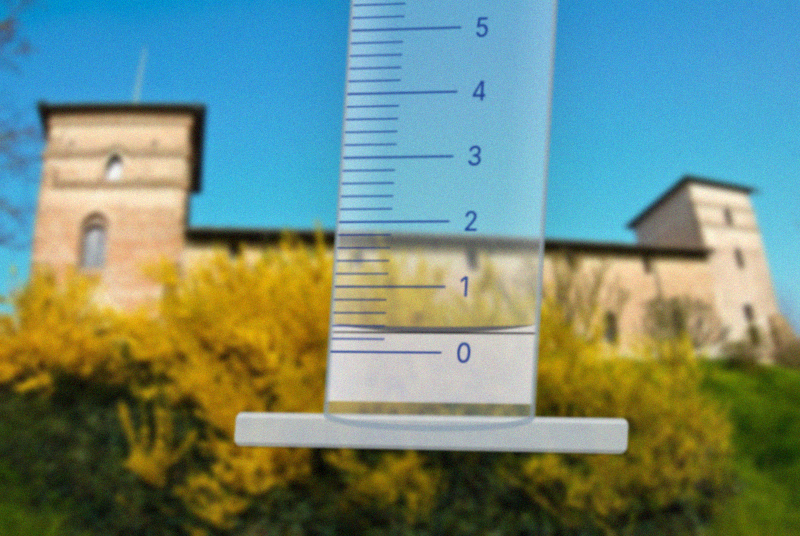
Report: 0.3mL
